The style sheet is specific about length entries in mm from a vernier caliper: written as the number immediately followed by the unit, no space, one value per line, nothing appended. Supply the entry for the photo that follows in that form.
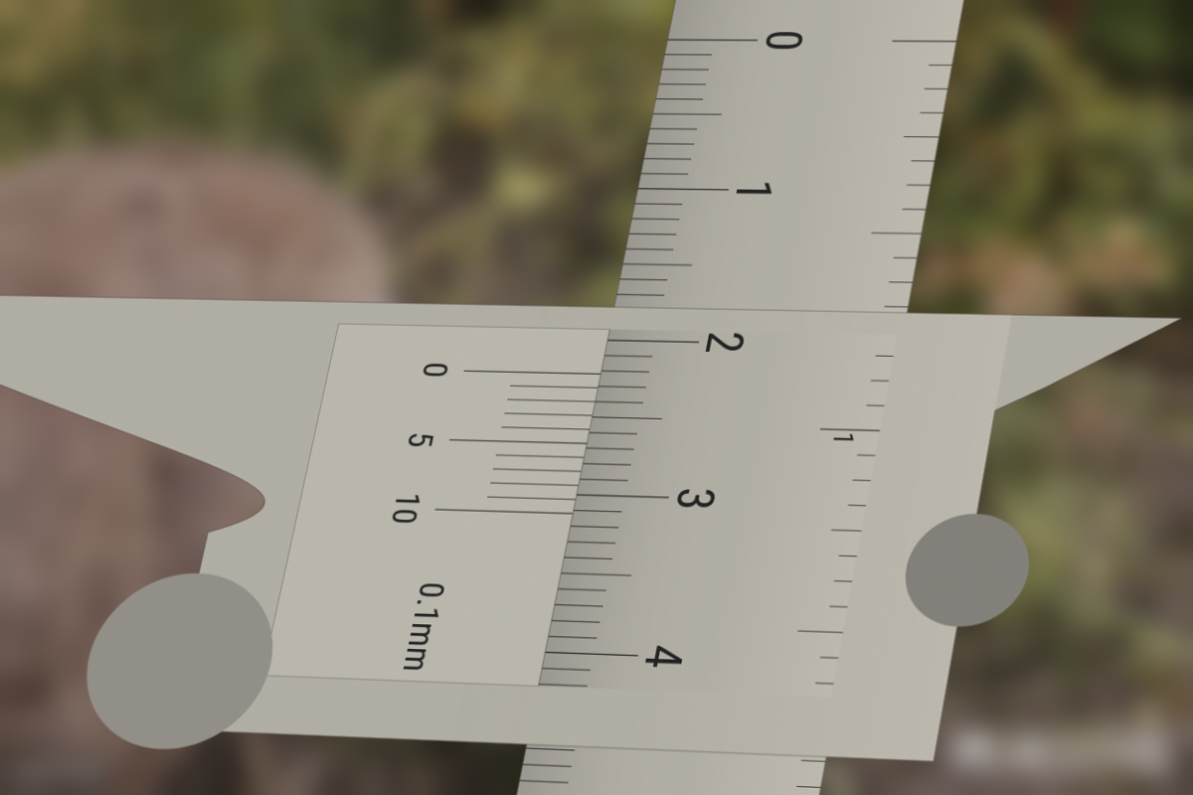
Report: 22.2mm
